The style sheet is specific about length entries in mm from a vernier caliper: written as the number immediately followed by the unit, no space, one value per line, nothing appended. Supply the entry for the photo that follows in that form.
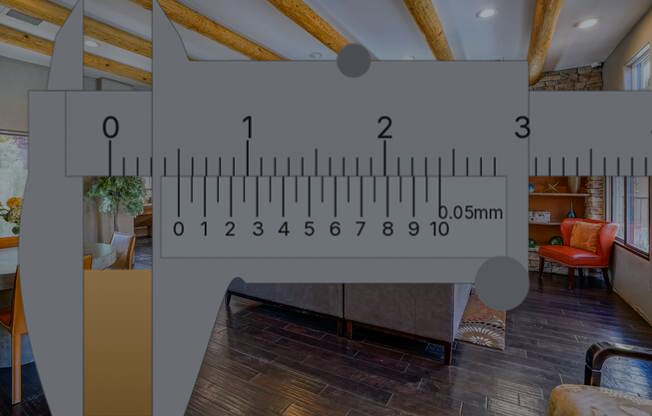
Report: 5.0mm
